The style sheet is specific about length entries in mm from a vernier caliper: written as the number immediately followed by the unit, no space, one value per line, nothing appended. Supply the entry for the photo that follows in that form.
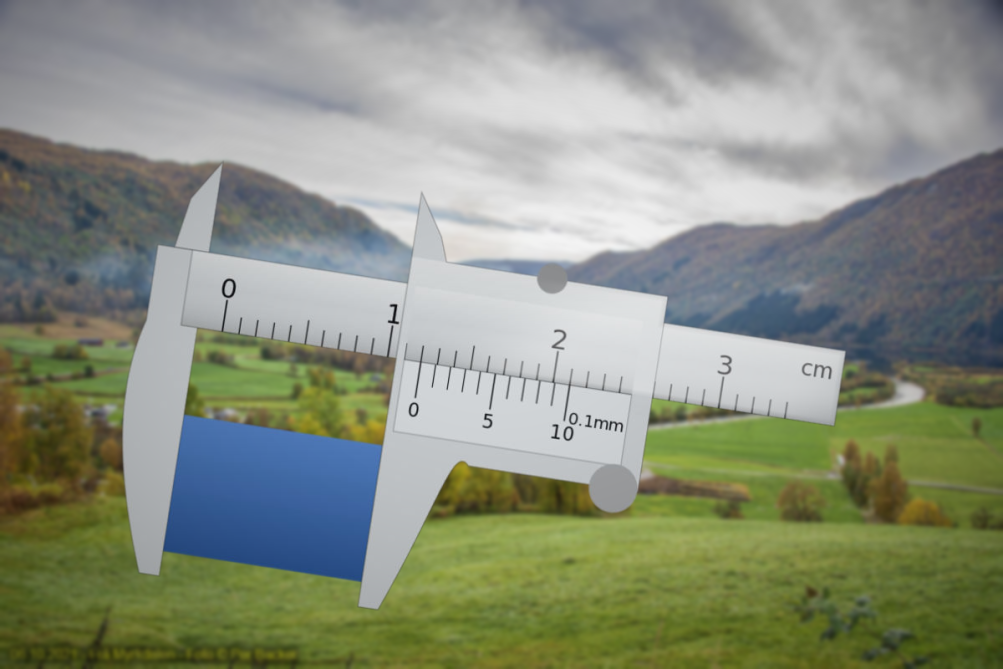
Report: 12.0mm
